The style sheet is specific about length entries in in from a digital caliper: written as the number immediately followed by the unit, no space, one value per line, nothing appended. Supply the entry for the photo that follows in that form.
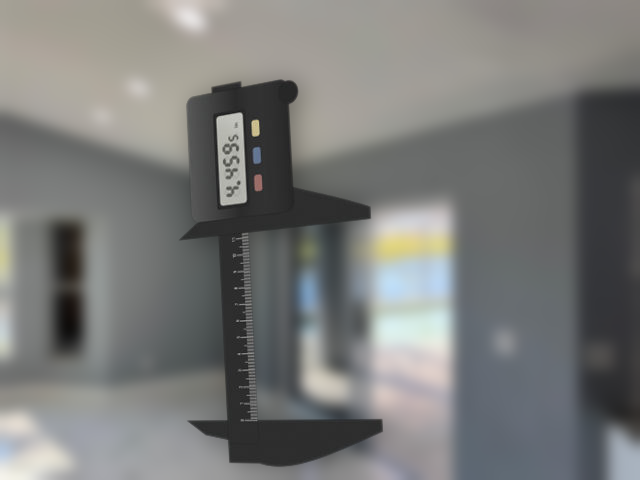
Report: 4.4595in
